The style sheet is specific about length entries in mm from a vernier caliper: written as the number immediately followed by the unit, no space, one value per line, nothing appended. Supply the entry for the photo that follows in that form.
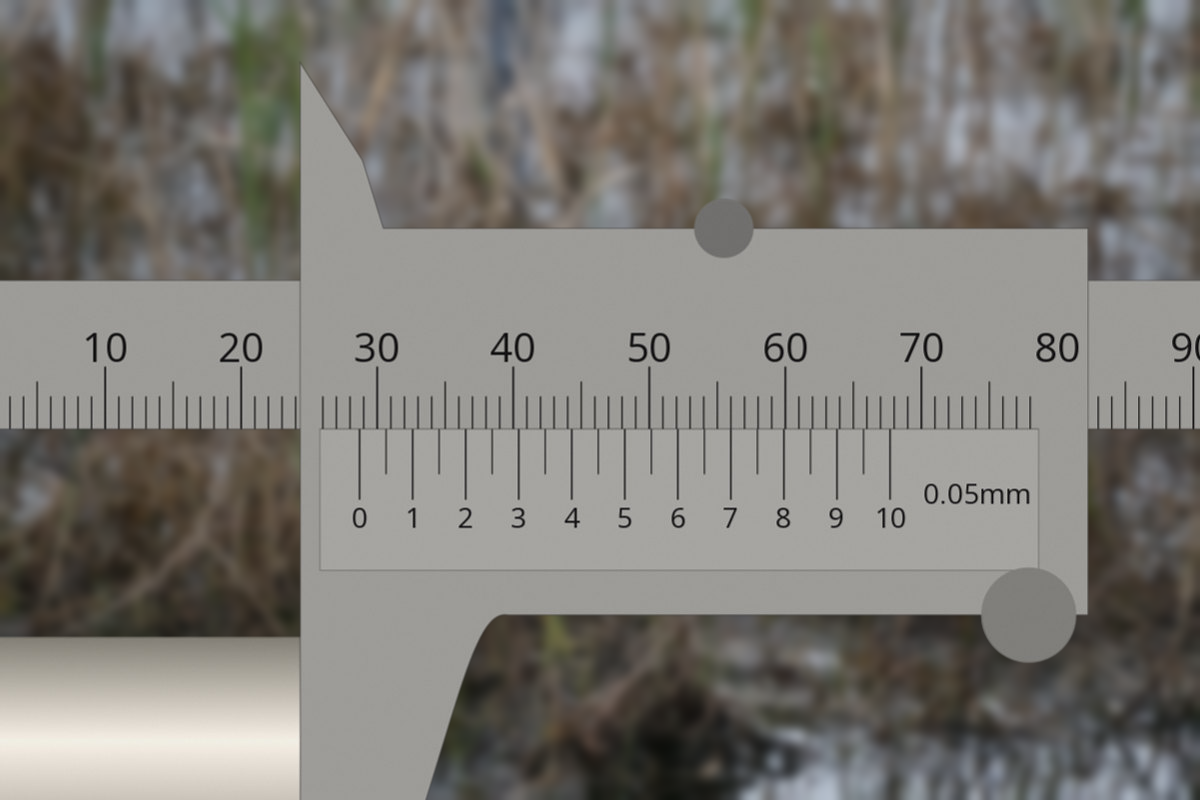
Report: 28.7mm
